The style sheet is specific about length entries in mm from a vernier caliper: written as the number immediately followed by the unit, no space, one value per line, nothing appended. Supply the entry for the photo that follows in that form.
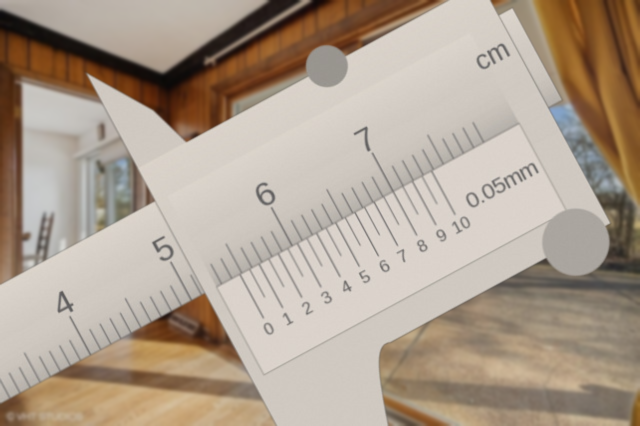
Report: 54.8mm
